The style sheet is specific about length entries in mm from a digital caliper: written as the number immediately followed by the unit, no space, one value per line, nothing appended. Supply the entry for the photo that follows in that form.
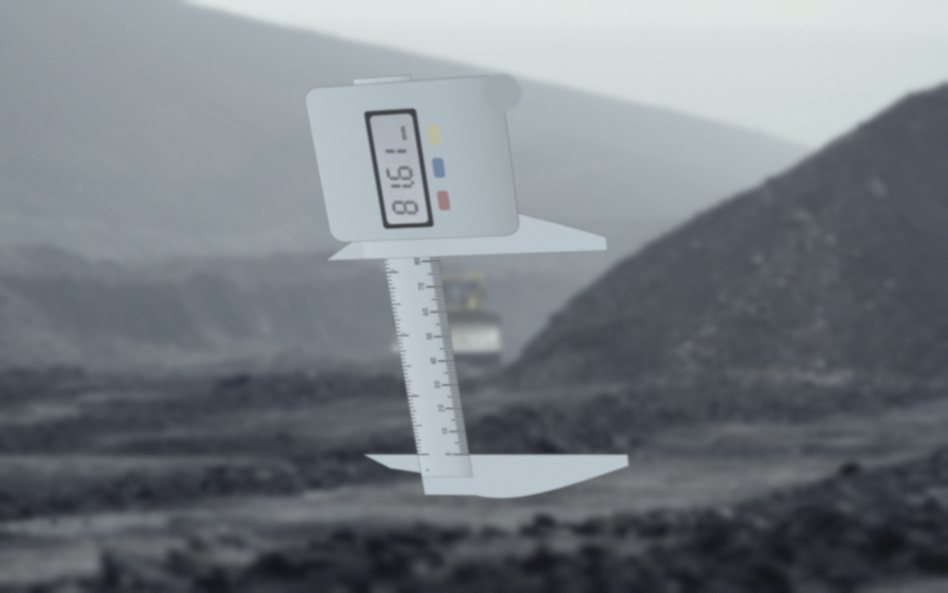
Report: 81.61mm
